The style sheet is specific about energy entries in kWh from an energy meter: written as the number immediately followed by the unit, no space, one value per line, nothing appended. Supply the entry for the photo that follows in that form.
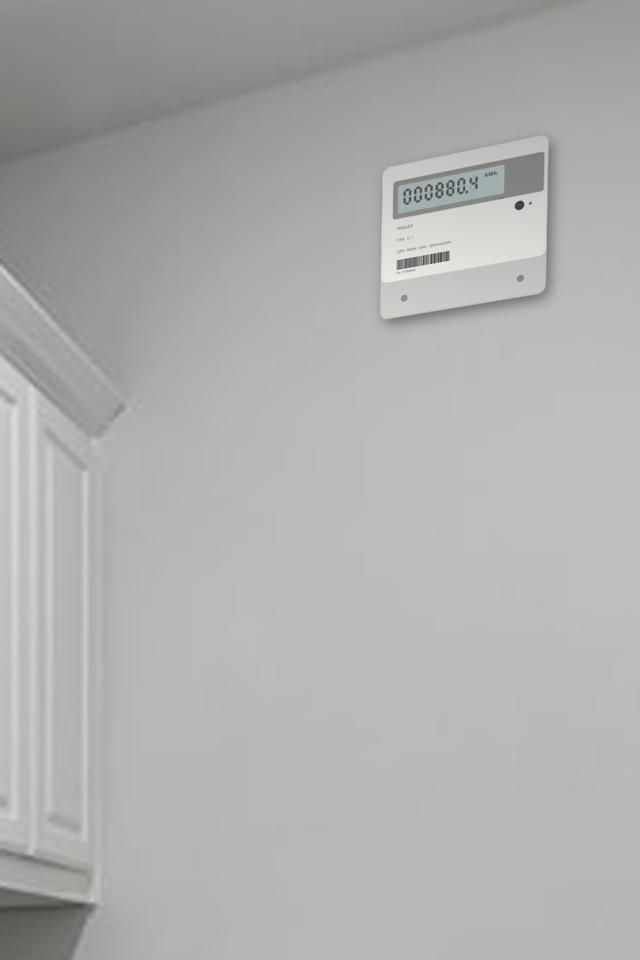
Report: 880.4kWh
